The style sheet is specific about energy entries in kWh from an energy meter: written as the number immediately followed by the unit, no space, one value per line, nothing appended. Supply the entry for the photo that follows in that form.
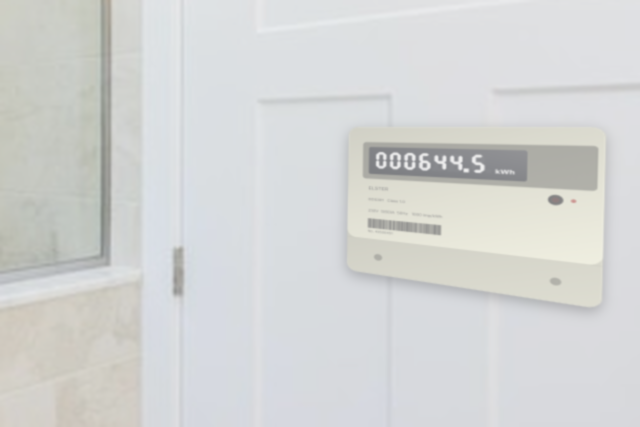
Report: 644.5kWh
